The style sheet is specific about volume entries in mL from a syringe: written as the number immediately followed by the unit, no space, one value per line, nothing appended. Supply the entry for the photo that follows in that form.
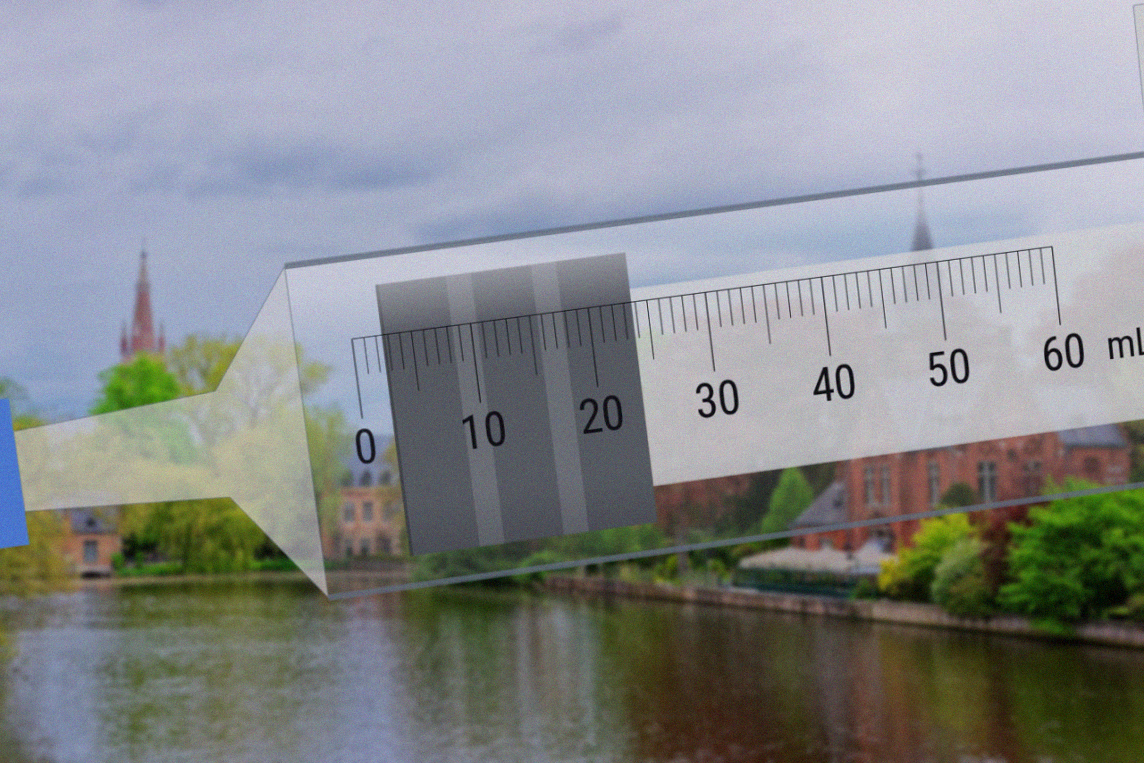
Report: 2.5mL
